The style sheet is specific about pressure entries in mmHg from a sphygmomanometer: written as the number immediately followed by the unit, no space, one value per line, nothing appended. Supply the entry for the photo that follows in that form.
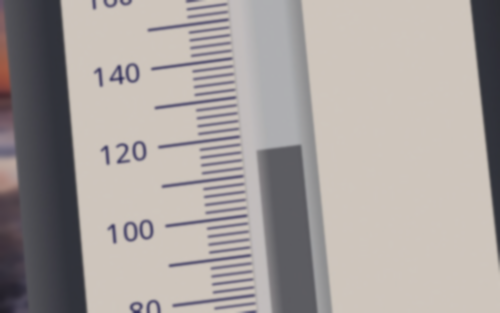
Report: 116mmHg
